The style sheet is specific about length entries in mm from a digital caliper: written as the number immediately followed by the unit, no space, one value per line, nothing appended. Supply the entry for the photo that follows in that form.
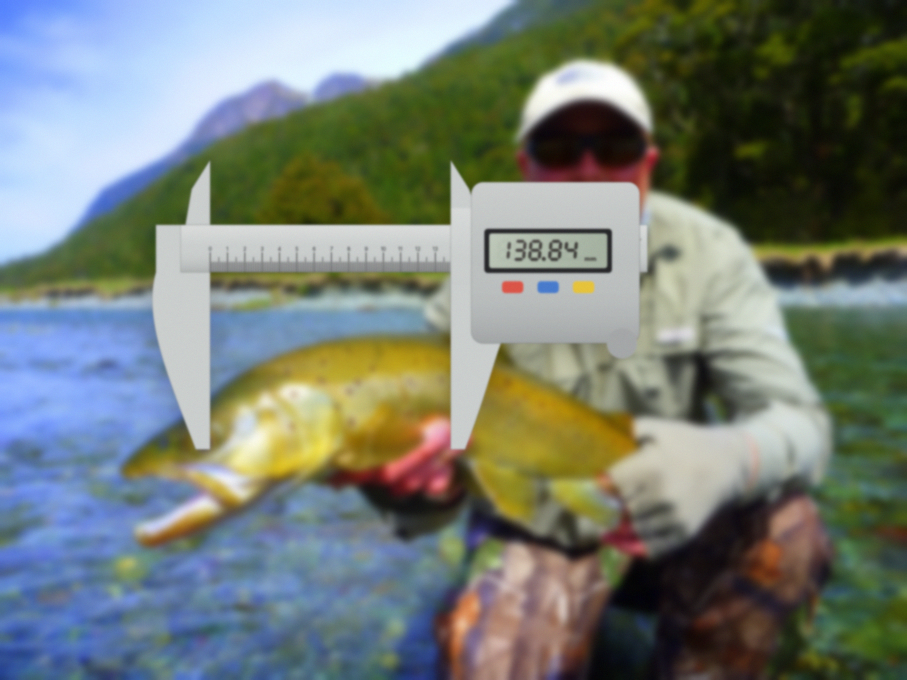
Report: 138.84mm
